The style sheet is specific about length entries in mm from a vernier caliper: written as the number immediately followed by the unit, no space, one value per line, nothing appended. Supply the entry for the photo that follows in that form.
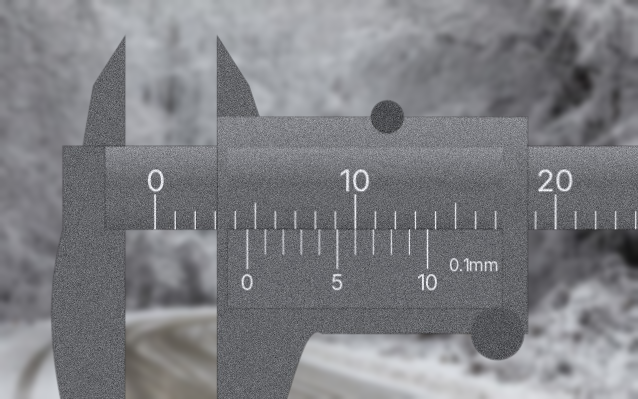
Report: 4.6mm
